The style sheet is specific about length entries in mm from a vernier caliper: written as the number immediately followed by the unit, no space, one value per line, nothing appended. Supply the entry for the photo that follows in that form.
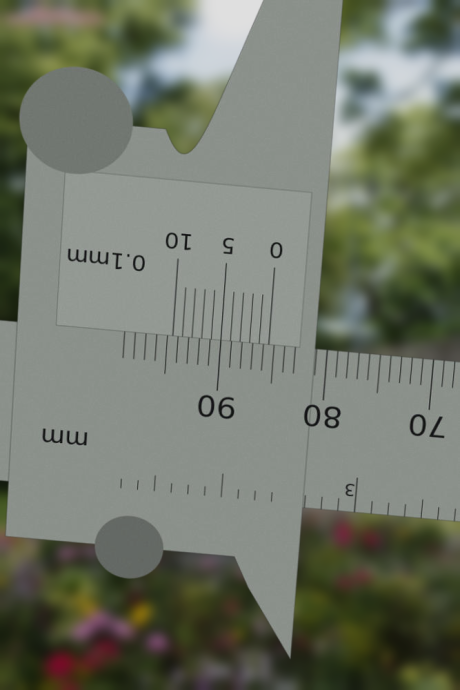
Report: 85.5mm
